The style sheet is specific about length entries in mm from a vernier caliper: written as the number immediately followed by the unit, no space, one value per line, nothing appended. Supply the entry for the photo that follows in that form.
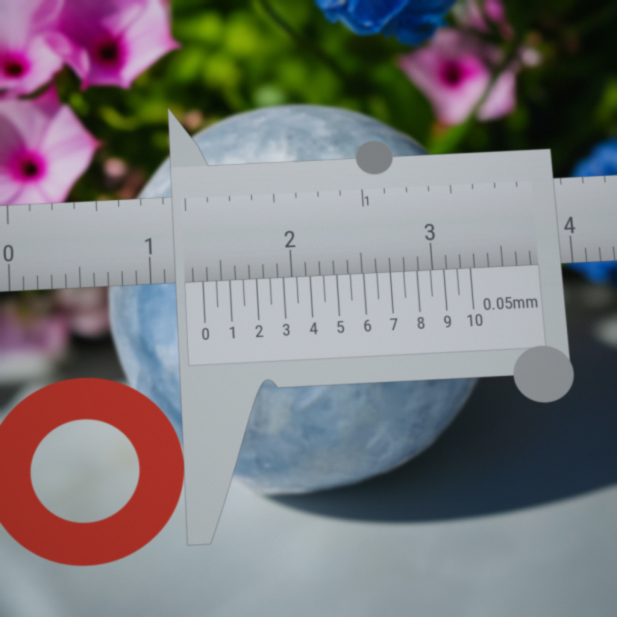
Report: 13.7mm
